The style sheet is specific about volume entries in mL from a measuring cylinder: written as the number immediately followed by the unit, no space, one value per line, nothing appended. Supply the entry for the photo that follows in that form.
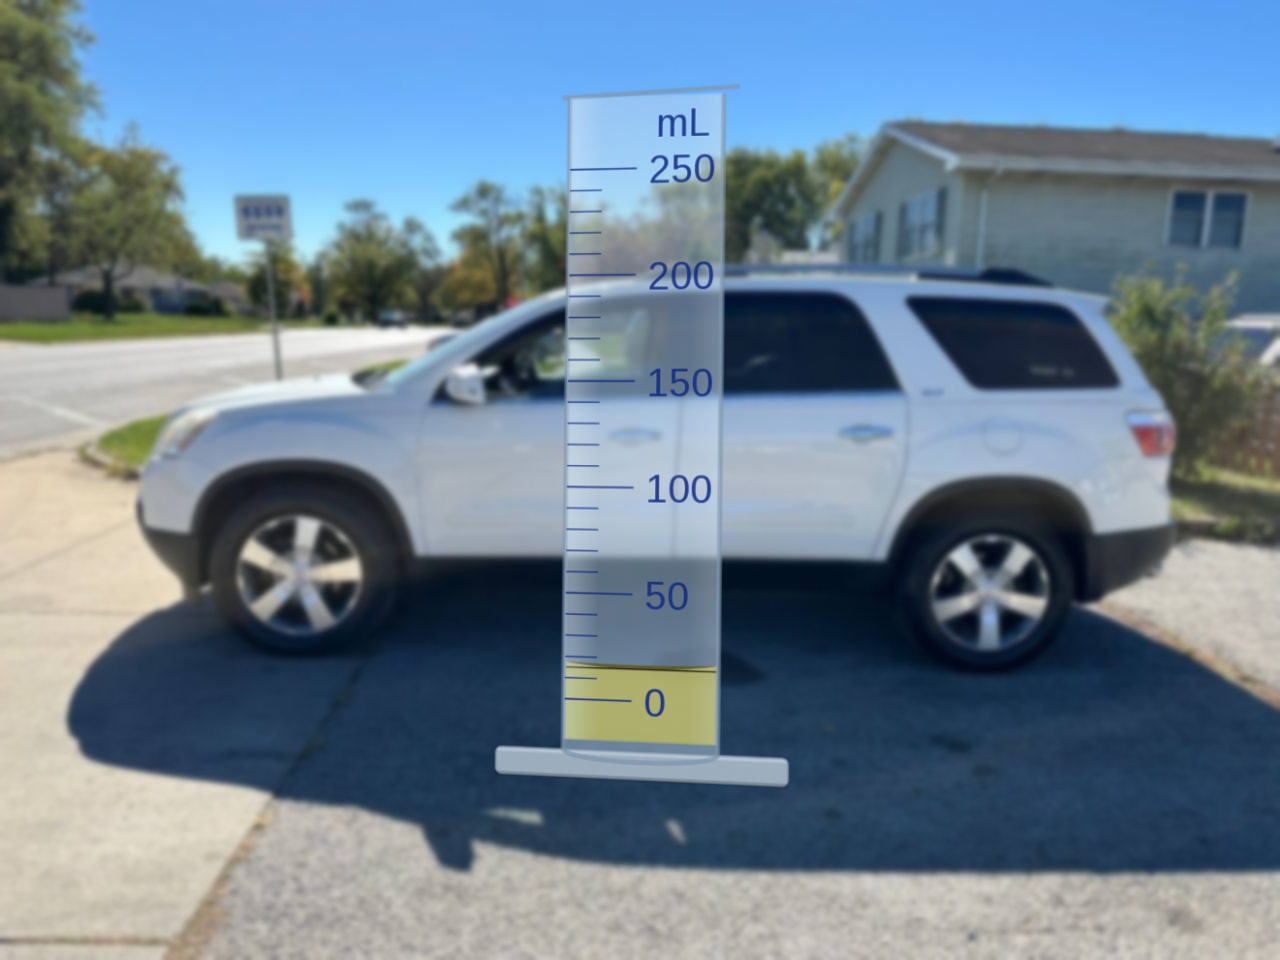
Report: 15mL
